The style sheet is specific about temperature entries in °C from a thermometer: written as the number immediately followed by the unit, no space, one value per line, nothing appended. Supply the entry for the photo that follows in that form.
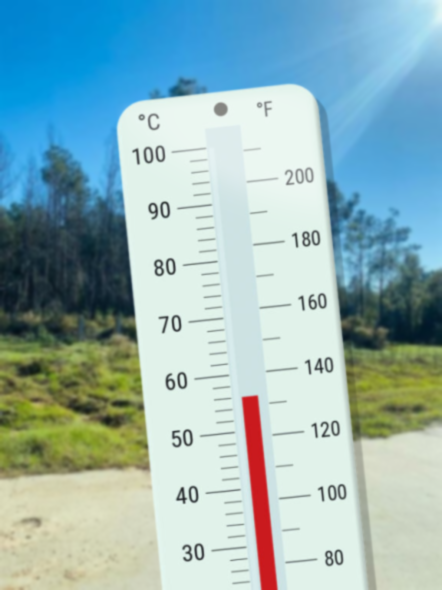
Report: 56°C
